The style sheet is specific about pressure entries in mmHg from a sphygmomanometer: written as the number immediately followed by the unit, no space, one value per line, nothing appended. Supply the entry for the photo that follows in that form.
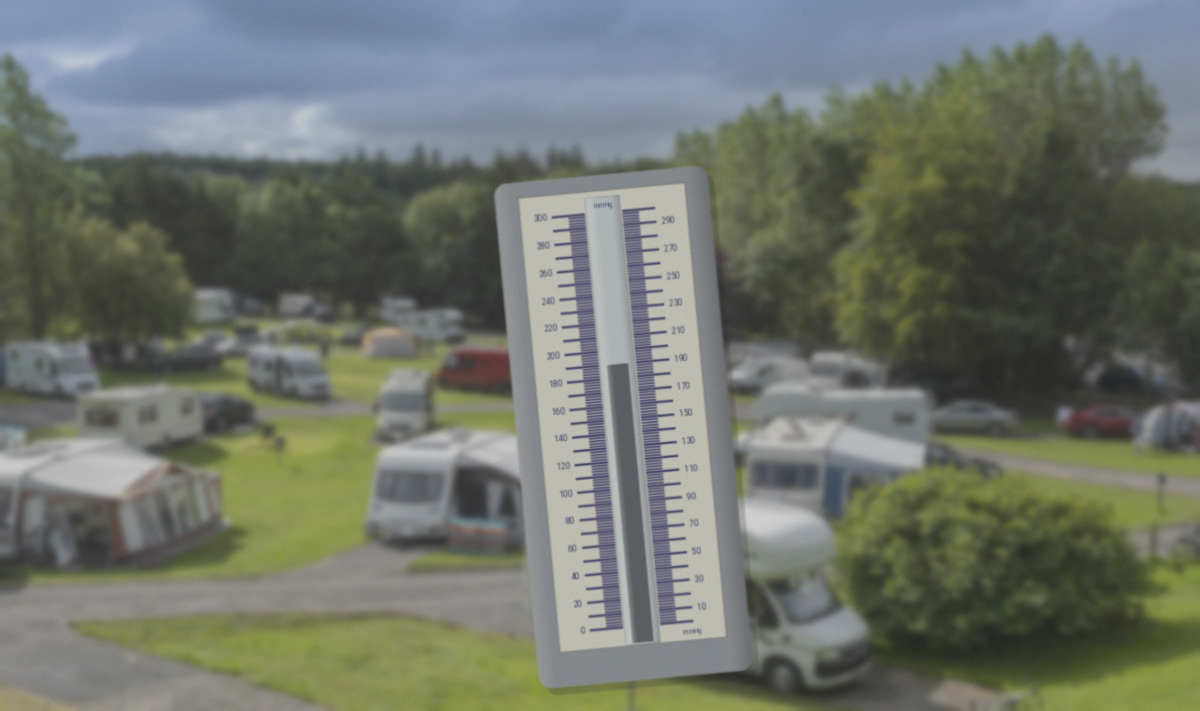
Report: 190mmHg
